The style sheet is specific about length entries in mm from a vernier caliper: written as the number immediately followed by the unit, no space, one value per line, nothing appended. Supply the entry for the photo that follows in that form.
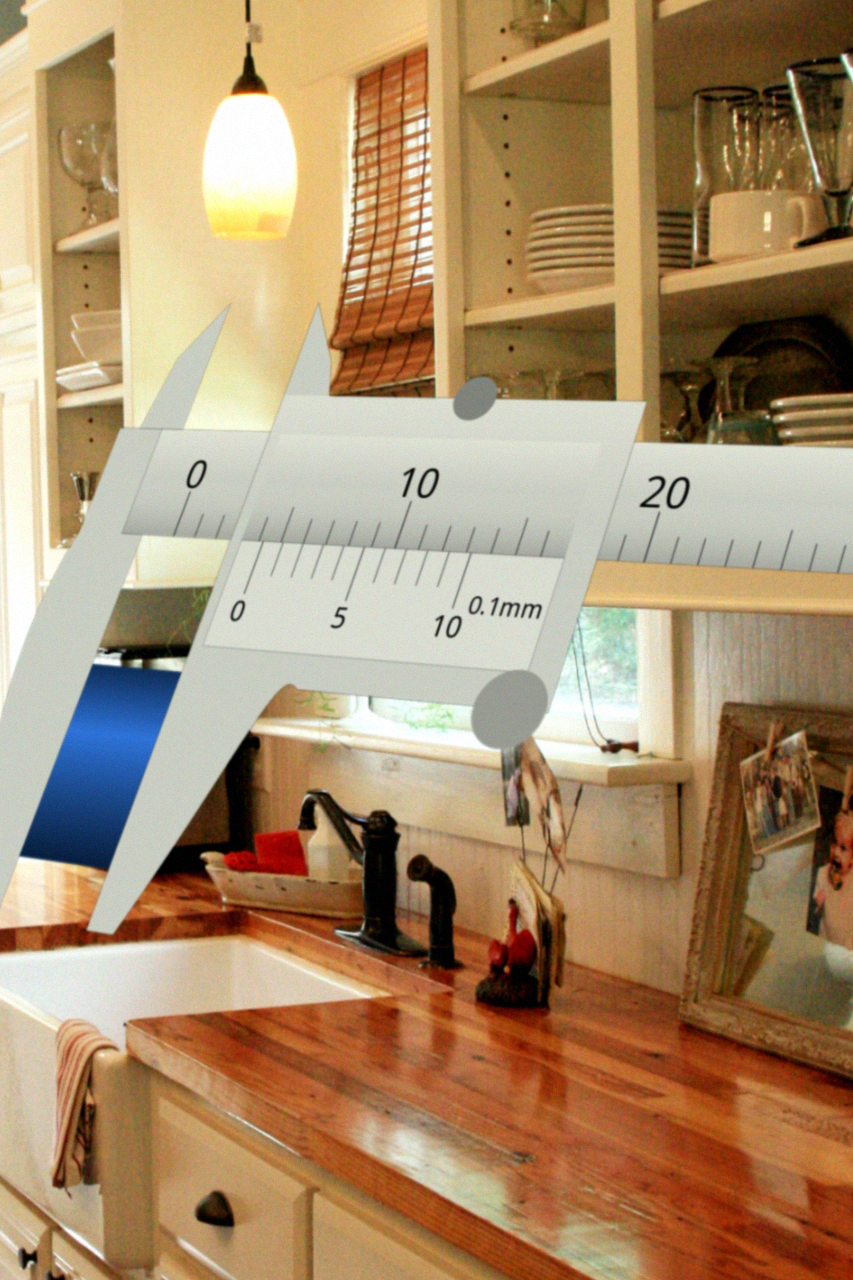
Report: 4.2mm
